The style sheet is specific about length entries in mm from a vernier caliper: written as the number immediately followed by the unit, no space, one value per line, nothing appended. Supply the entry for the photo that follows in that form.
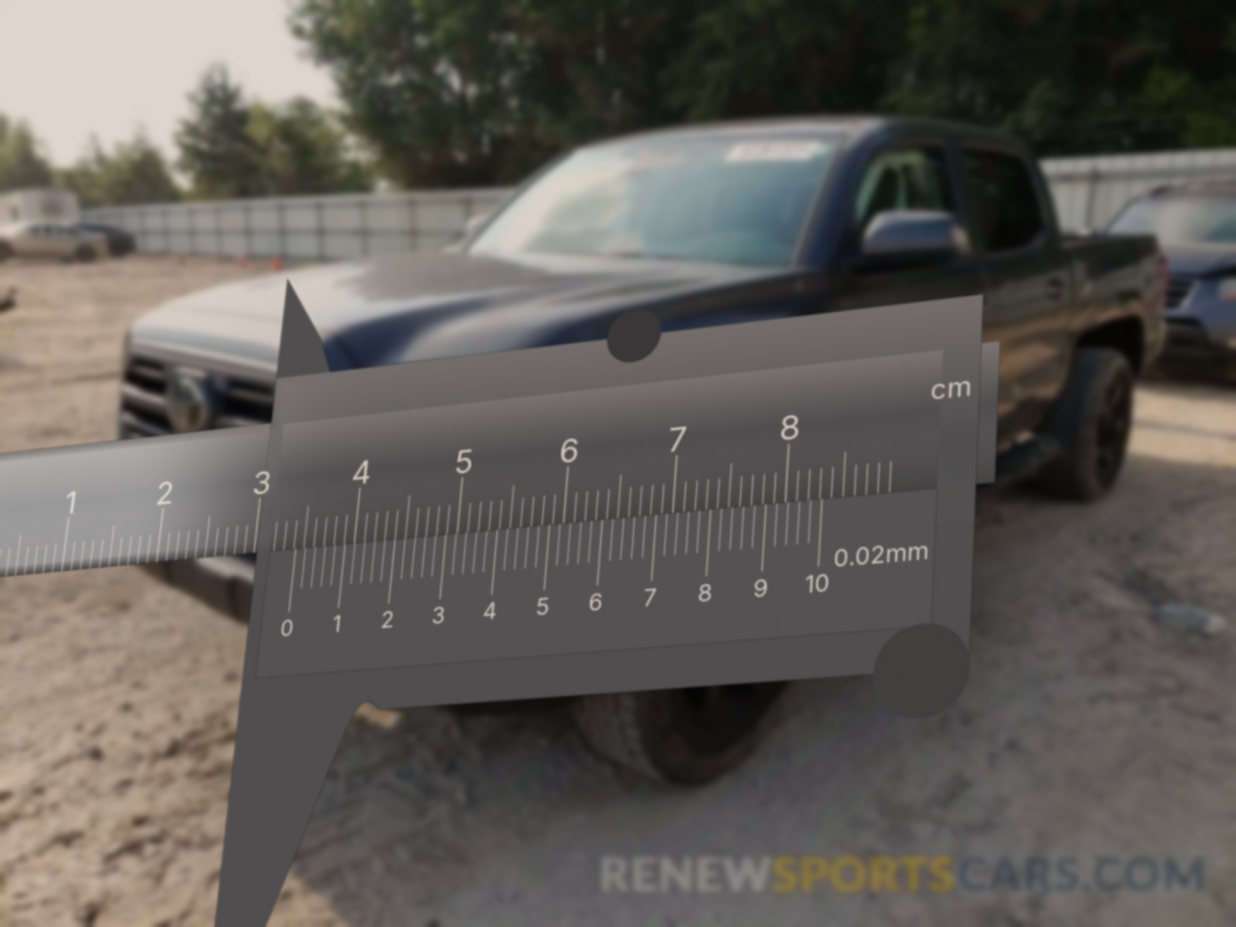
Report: 34.2mm
